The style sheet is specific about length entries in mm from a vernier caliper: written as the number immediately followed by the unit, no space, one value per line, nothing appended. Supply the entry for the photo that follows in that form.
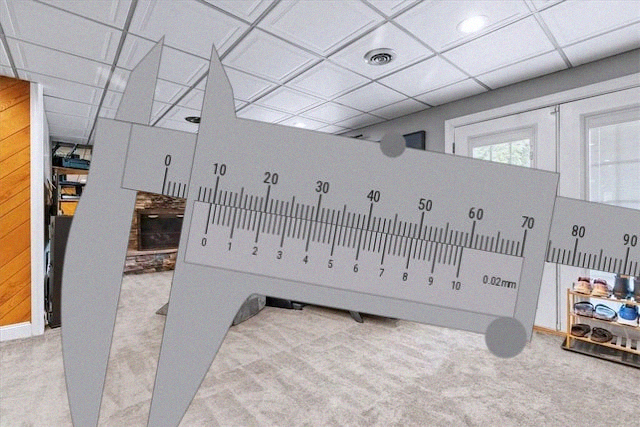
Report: 9.5mm
